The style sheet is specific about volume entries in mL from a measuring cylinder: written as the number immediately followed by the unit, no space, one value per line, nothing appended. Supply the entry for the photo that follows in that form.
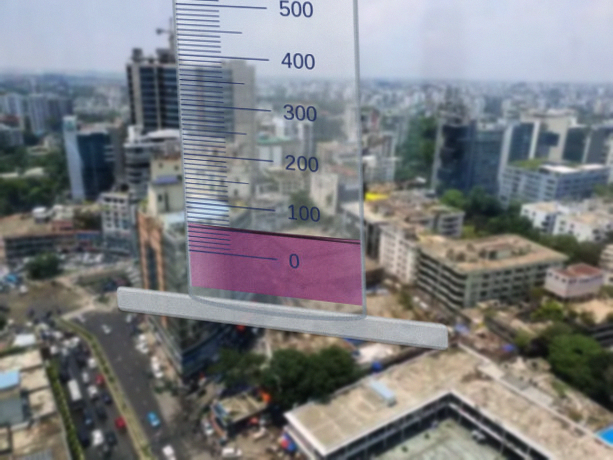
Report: 50mL
